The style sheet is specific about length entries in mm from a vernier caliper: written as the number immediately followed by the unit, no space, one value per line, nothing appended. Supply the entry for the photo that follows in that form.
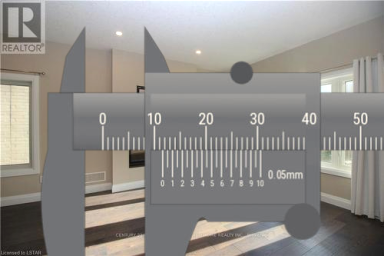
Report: 11.6mm
